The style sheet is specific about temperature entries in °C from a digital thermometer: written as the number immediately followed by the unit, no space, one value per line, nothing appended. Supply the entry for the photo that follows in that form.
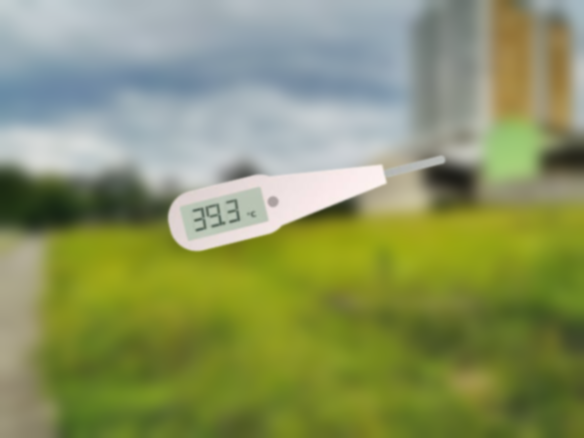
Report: 39.3°C
